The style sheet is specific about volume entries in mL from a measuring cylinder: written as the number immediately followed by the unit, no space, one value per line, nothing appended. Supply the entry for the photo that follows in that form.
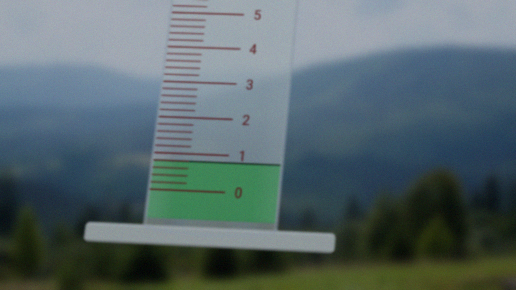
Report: 0.8mL
